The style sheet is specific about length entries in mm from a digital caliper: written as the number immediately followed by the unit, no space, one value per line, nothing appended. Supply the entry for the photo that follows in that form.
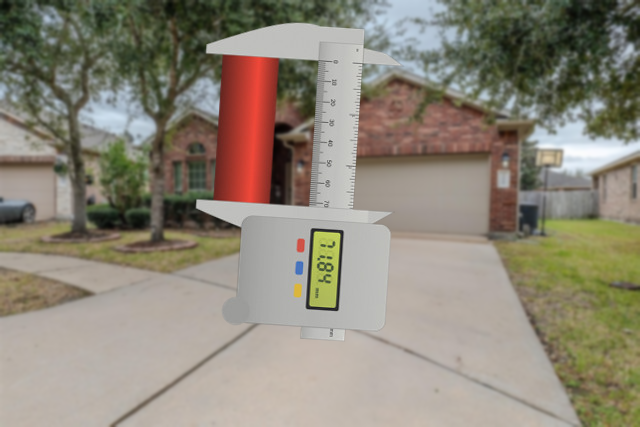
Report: 71.84mm
